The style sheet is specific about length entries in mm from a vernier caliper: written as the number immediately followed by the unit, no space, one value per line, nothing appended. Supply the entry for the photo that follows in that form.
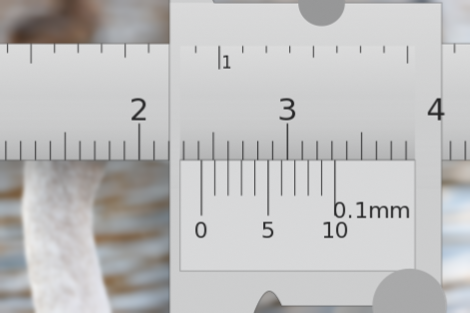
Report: 24.2mm
